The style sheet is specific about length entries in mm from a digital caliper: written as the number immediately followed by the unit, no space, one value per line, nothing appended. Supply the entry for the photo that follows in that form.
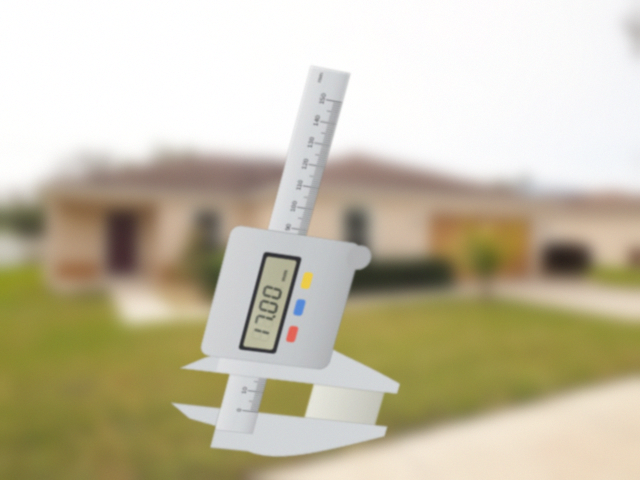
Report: 17.00mm
